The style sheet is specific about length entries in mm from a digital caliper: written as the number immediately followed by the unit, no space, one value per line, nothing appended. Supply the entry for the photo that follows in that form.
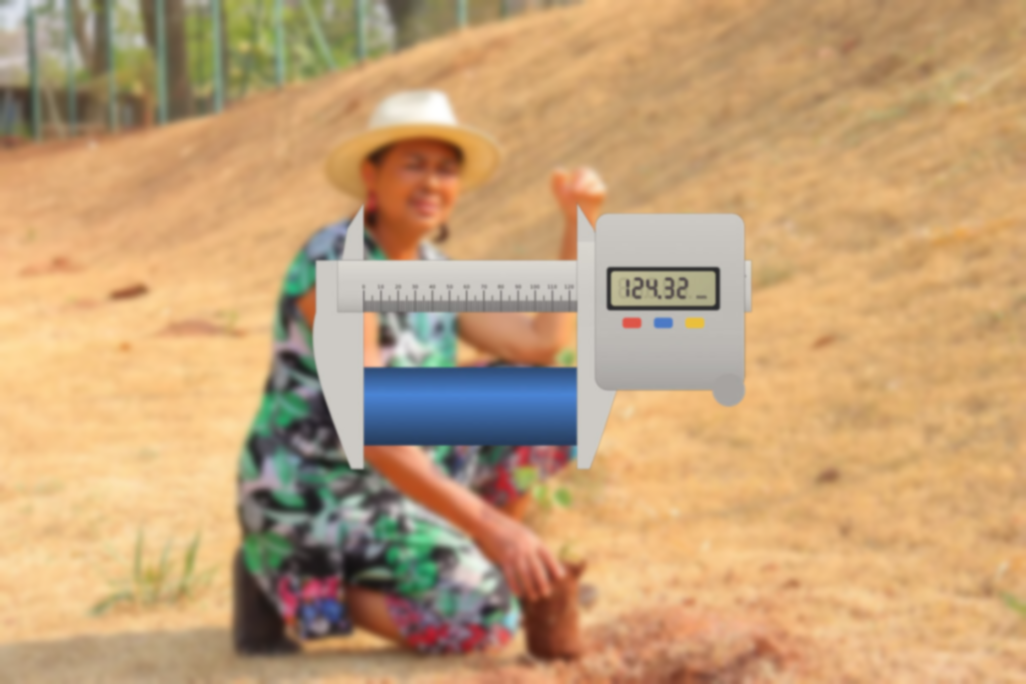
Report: 124.32mm
